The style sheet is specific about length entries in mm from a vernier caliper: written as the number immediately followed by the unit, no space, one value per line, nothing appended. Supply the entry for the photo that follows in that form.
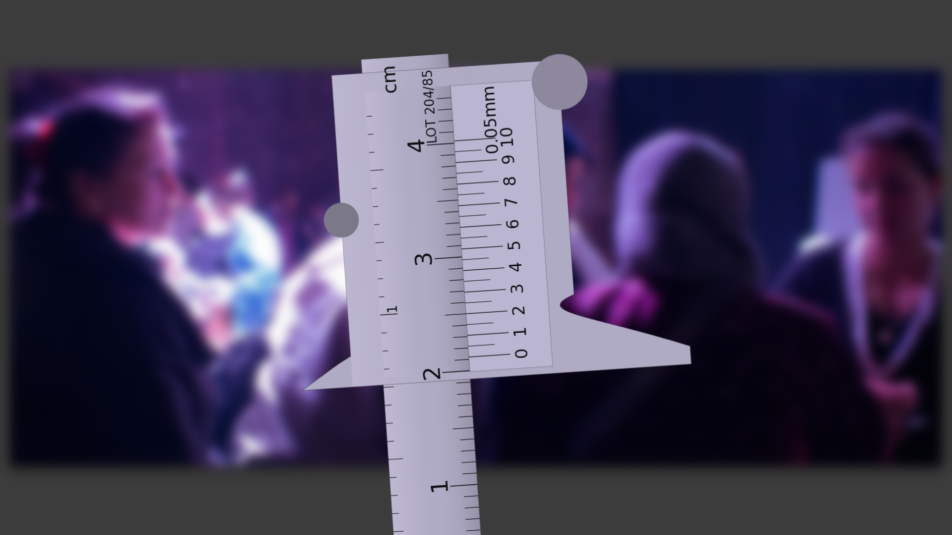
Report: 21.2mm
